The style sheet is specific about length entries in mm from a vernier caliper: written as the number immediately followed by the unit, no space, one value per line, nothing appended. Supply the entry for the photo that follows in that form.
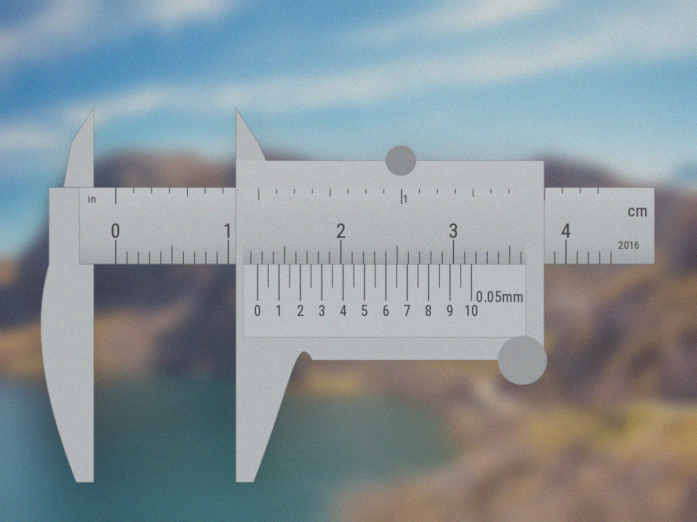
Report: 12.6mm
